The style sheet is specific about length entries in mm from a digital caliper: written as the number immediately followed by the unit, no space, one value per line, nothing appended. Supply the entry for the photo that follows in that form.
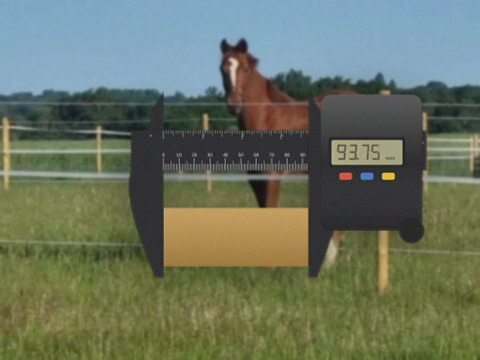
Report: 93.75mm
